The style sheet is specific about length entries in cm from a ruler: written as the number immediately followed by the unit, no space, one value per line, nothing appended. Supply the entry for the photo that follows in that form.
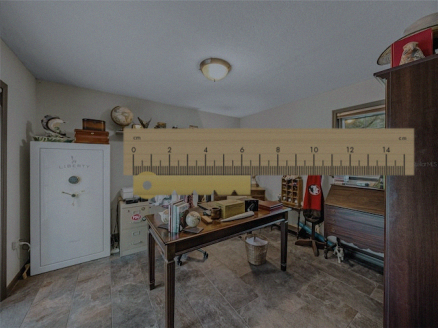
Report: 6.5cm
